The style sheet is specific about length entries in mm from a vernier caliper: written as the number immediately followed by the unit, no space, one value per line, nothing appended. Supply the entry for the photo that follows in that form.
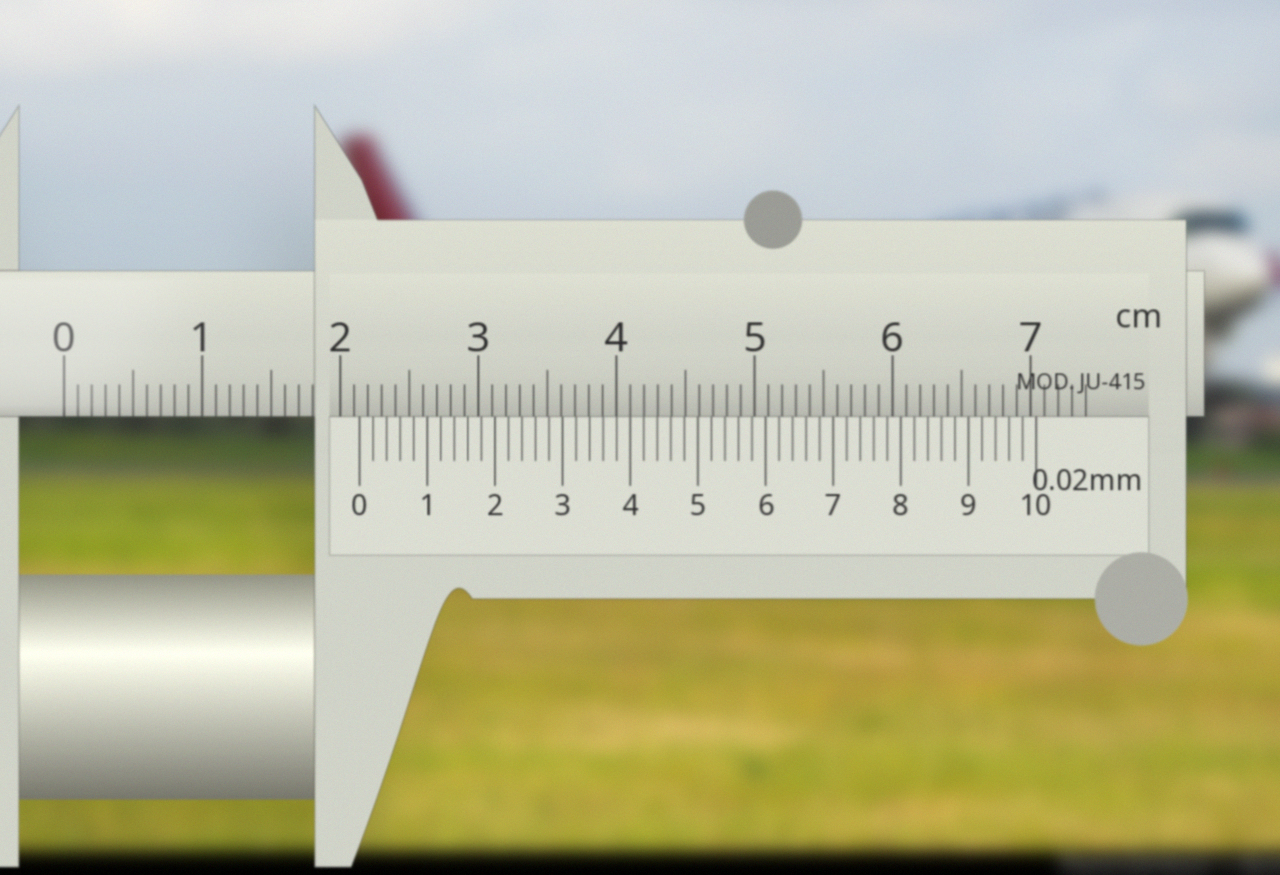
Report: 21.4mm
